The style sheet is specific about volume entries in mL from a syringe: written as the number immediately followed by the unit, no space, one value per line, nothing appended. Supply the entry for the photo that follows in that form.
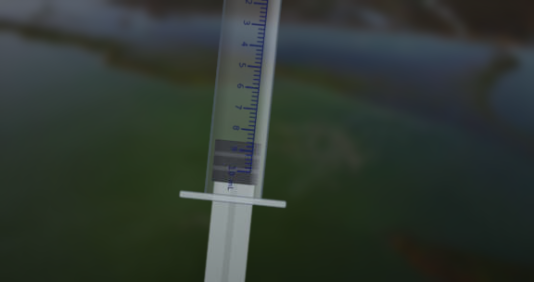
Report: 8.6mL
